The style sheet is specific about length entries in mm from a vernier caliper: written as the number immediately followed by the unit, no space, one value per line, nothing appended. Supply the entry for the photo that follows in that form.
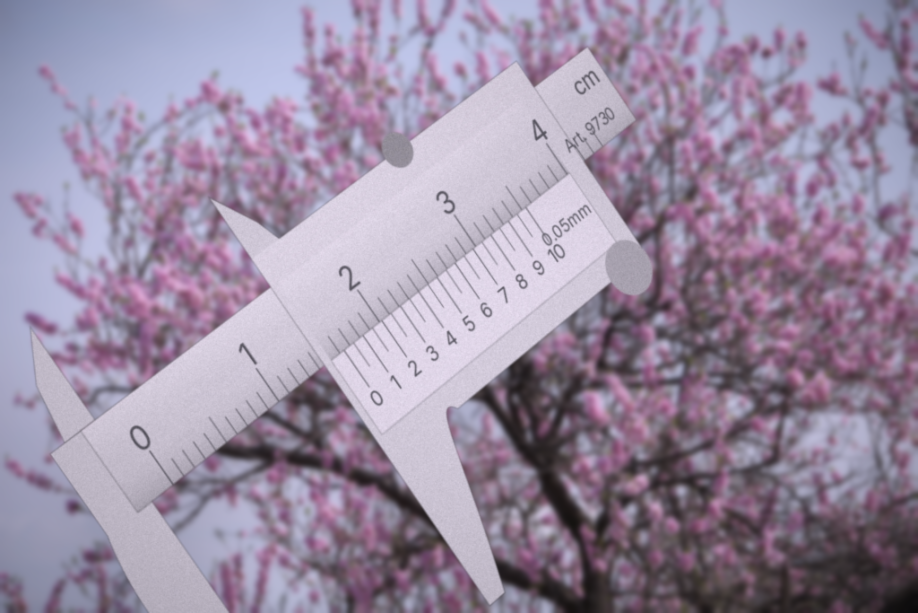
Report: 16.4mm
